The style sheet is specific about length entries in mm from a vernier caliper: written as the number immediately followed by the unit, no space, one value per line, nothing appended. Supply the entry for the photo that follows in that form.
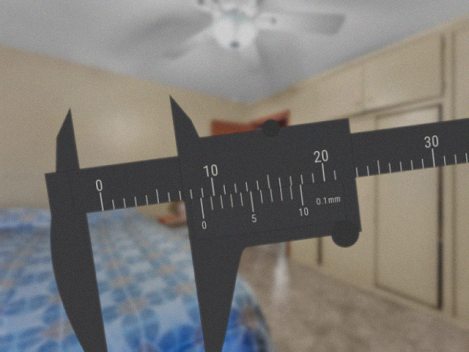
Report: 8.8mm
